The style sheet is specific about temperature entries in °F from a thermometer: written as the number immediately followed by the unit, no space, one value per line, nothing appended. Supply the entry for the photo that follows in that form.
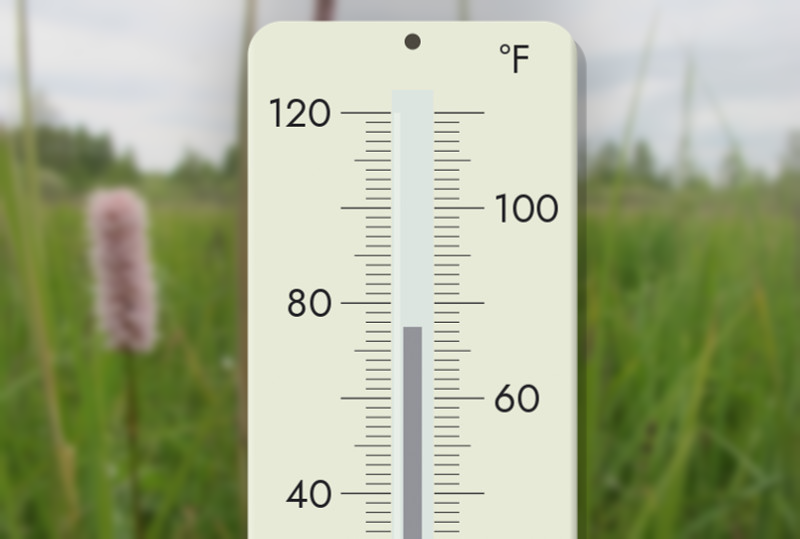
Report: 75°F
